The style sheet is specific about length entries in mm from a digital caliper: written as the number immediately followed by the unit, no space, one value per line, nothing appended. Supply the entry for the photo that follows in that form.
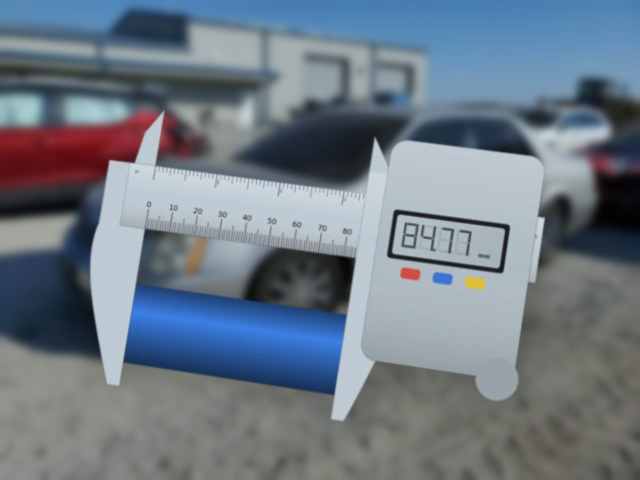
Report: 84.77mm
